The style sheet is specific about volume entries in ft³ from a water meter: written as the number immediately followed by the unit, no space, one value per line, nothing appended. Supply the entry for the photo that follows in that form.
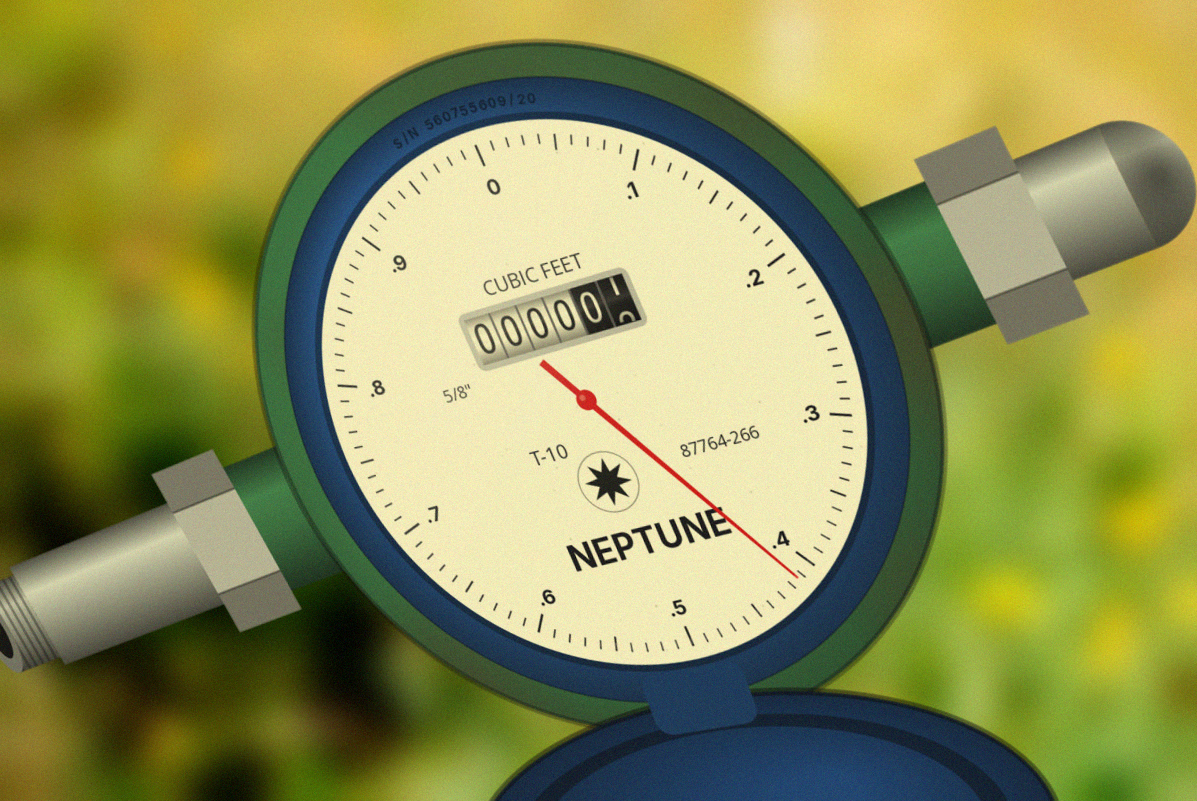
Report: 1.41ft³
